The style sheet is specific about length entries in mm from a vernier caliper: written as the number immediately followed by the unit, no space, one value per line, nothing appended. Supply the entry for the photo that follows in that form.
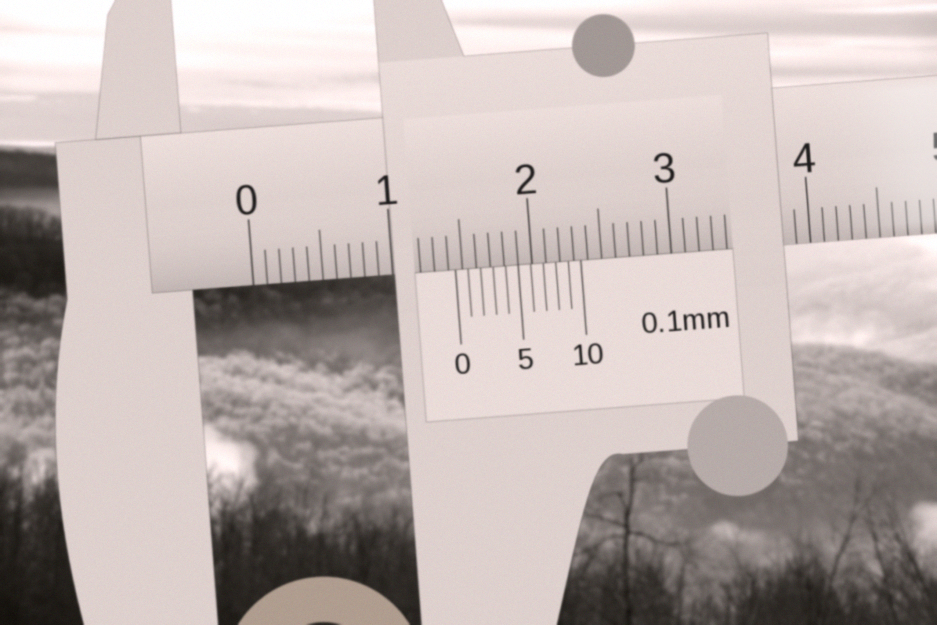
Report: 14.5mm
